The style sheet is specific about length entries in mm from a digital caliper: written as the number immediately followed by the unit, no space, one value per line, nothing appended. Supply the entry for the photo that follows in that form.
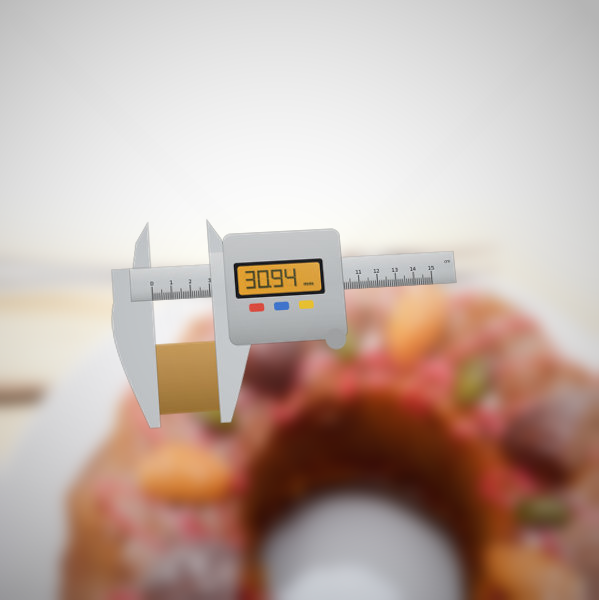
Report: 30.94mm
